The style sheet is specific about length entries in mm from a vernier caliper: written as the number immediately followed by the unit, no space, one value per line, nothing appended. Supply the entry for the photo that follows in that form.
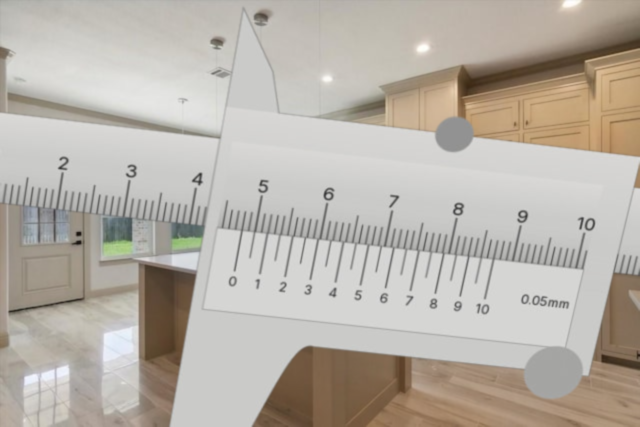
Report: 48.0mm
